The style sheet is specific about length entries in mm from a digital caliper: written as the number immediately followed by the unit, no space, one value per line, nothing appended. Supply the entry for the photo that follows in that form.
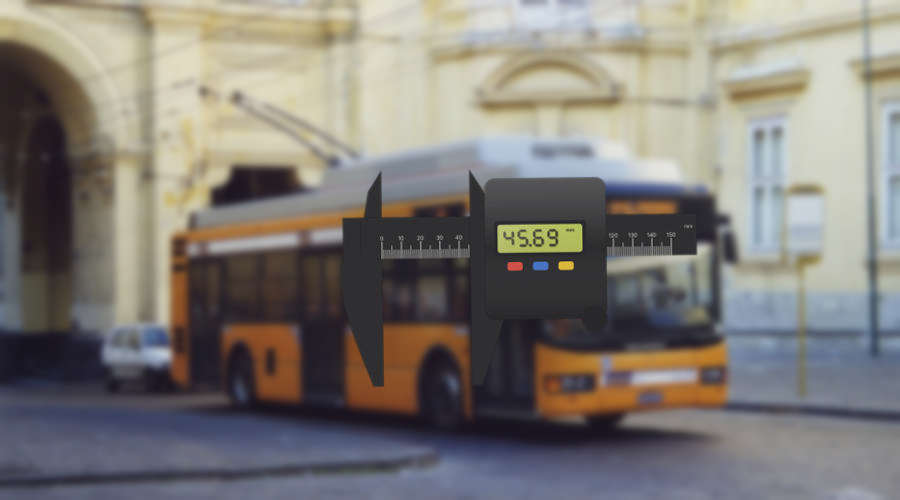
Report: 45.69mm
